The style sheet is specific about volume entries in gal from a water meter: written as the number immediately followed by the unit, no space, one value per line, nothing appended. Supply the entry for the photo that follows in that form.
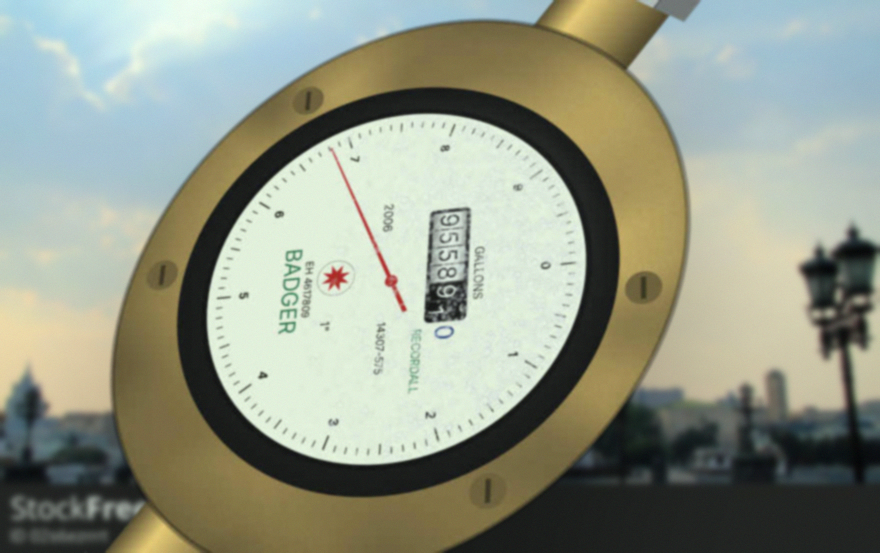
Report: 9558906.8gal
